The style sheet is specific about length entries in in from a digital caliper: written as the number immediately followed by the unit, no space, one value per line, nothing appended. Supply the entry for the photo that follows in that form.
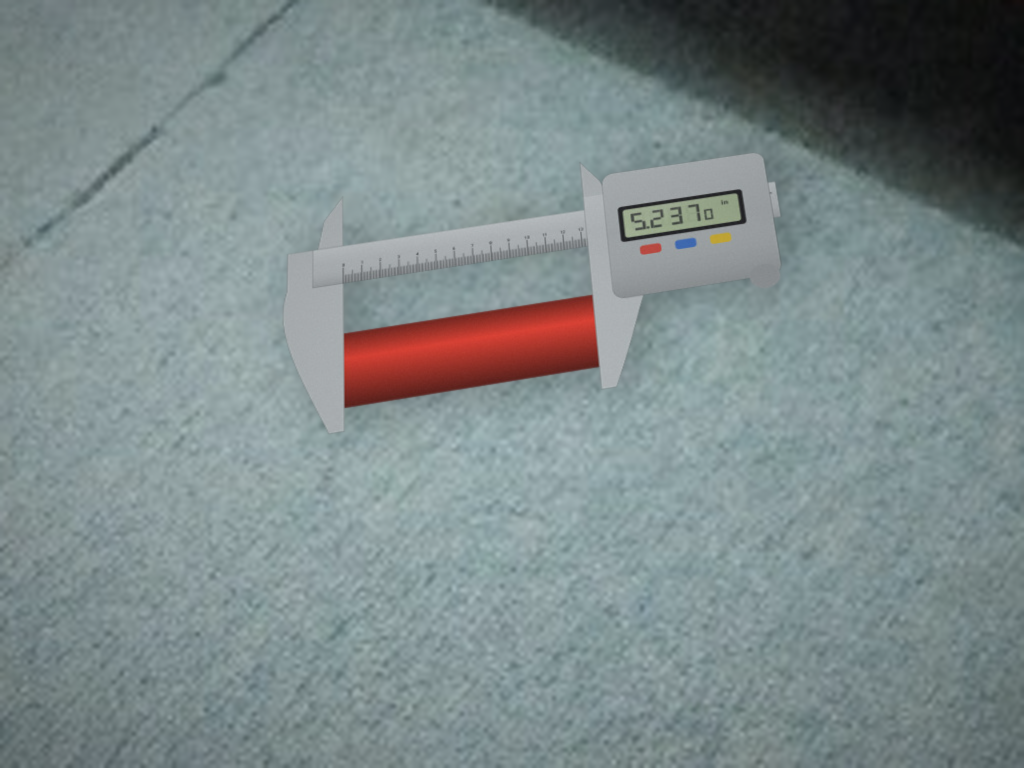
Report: 5.2370in
